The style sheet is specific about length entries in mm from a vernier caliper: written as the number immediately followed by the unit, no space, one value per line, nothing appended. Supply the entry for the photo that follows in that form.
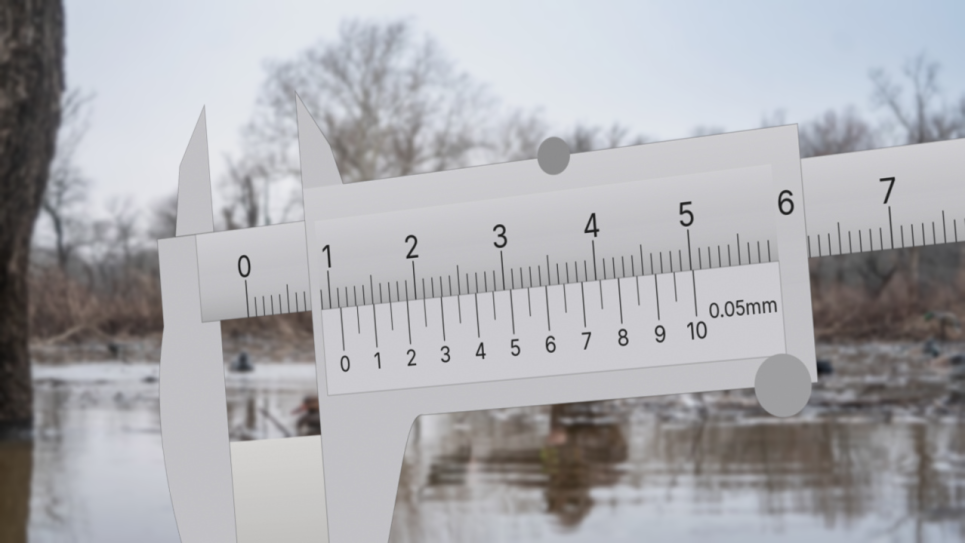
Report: 11.2mm
